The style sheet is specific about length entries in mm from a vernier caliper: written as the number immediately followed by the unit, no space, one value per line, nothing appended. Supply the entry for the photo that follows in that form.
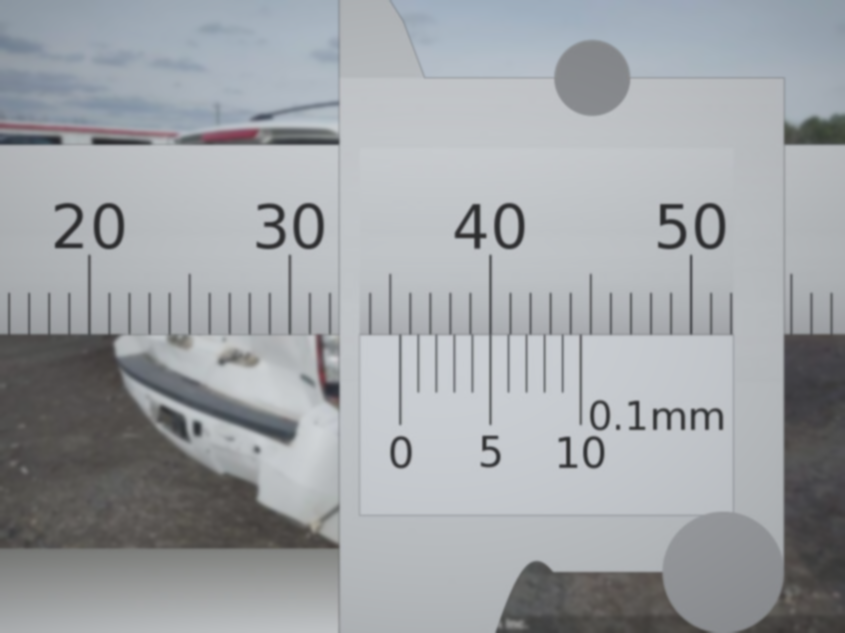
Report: 35.5mm
